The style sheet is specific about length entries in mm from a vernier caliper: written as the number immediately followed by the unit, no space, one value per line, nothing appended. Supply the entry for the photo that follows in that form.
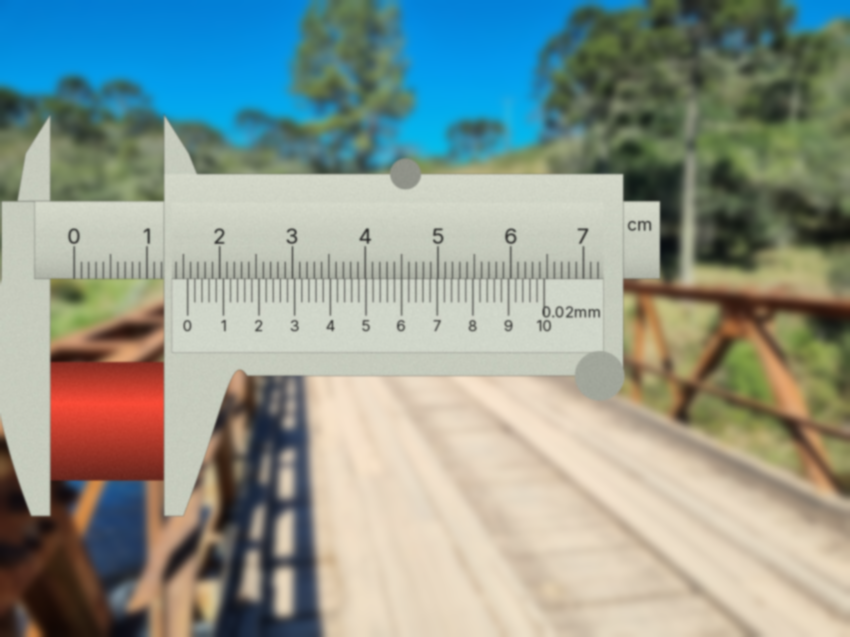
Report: 15.6mm
